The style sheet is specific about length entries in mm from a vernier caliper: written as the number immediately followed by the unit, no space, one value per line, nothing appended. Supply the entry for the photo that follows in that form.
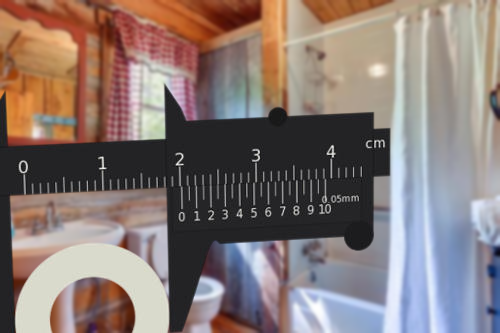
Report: 20.2mm
